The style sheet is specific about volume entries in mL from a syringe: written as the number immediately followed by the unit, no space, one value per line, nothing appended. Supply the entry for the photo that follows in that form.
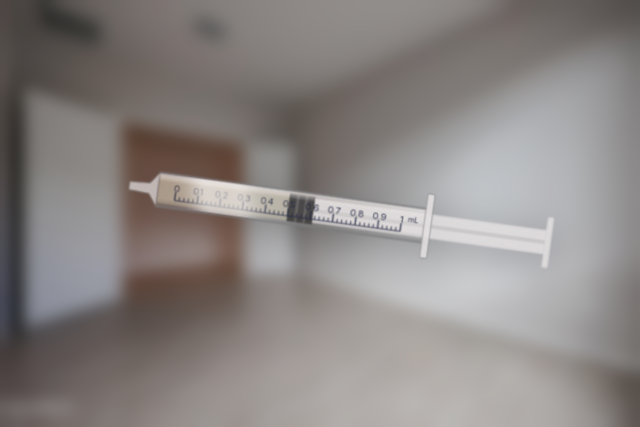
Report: 0.5mL
